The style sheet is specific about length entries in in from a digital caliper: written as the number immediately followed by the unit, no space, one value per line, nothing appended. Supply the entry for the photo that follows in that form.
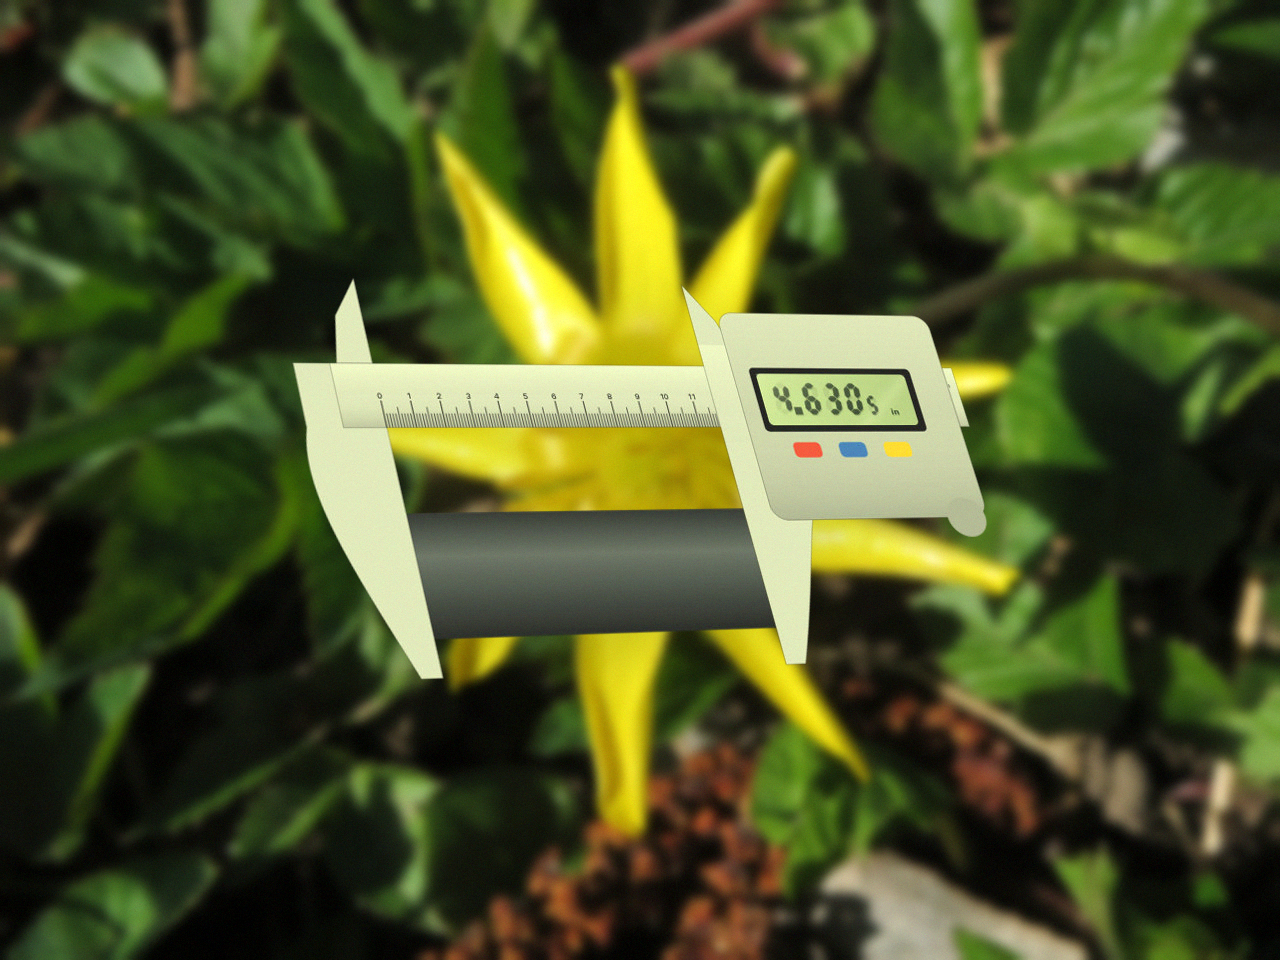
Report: 4.6305in
